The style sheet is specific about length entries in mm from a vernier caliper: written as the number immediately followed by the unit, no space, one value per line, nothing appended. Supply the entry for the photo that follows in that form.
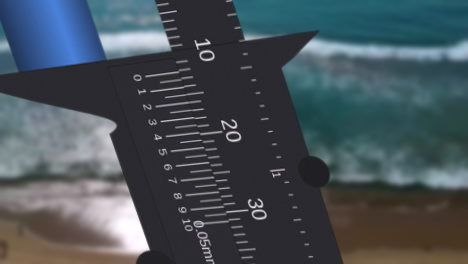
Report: 12.2mm
